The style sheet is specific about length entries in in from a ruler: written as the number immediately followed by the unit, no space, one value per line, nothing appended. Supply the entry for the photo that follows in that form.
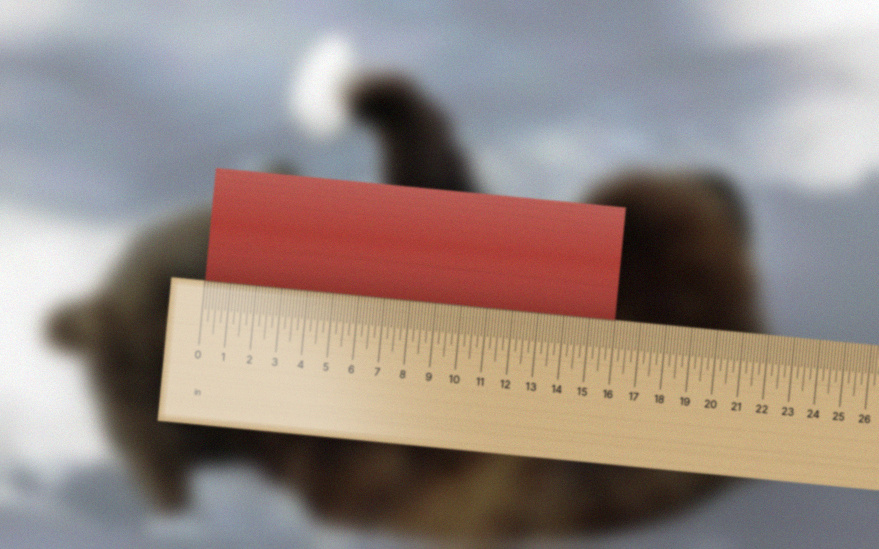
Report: 16in
